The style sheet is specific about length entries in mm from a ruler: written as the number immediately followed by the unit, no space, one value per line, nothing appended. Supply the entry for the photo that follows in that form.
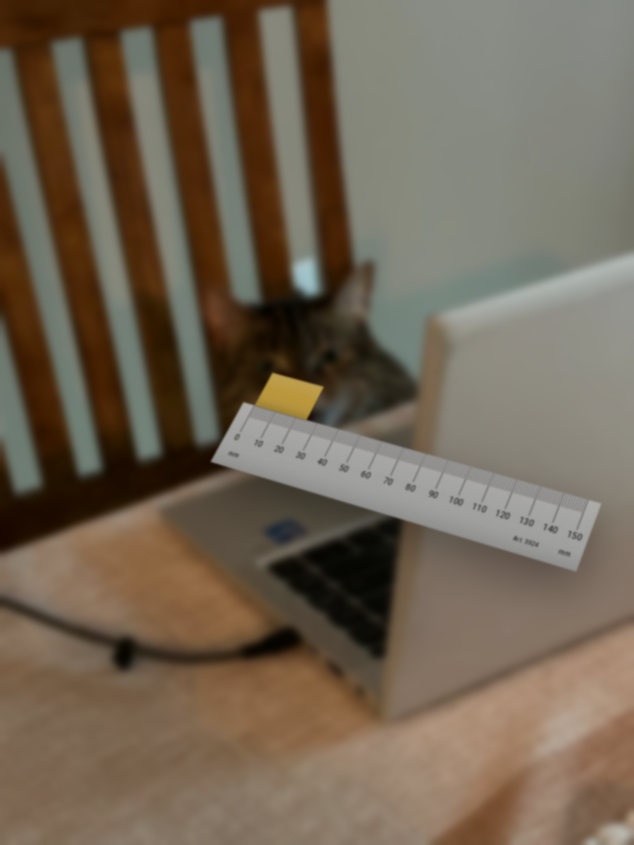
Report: 25mm
